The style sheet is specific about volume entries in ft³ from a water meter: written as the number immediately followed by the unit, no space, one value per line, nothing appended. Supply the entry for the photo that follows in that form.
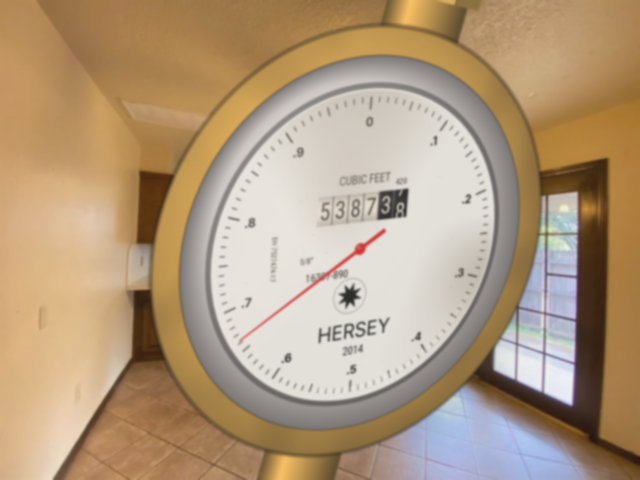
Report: 538737.66ft³
